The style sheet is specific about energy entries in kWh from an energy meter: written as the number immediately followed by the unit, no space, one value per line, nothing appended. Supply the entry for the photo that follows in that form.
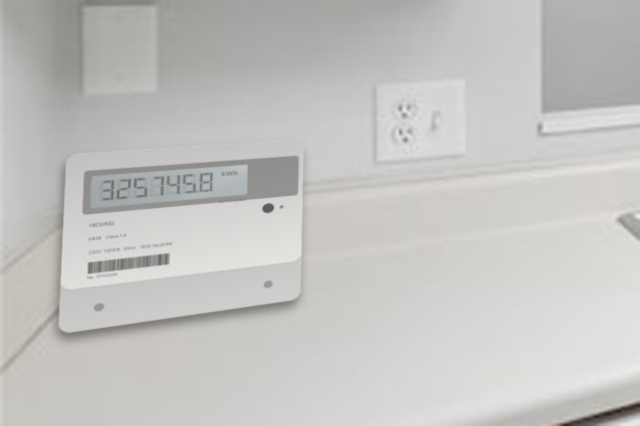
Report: 325745.8kWh
